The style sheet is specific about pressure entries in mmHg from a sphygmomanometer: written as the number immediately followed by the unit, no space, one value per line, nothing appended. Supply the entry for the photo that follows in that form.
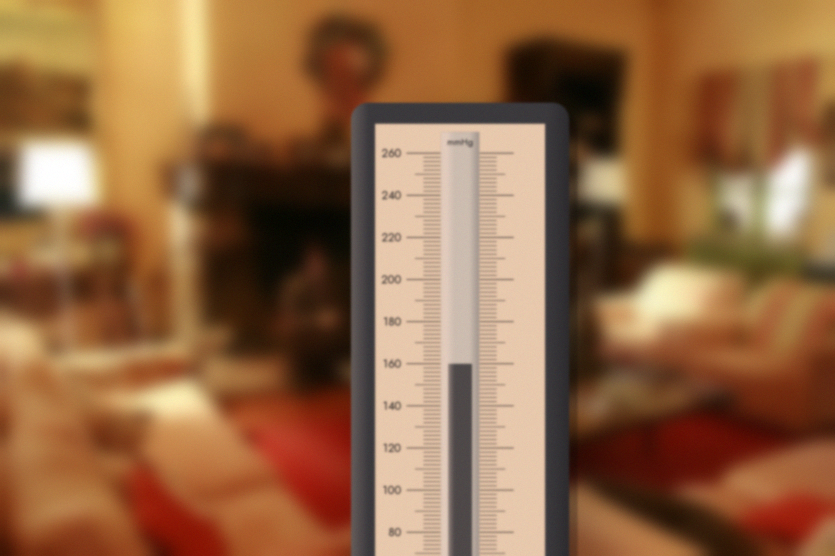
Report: 160mmHg
